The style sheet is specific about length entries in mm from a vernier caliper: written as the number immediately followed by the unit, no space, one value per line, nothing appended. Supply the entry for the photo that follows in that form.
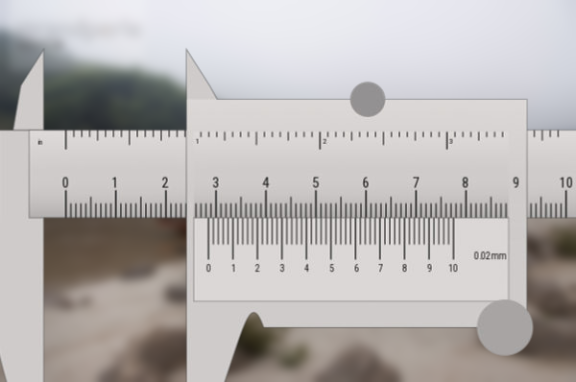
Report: 28.5mm
